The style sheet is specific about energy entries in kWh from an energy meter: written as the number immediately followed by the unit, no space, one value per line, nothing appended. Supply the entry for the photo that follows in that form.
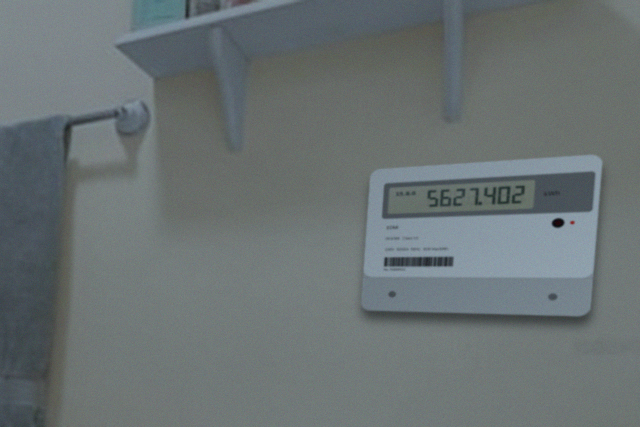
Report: 5627.402kWh
